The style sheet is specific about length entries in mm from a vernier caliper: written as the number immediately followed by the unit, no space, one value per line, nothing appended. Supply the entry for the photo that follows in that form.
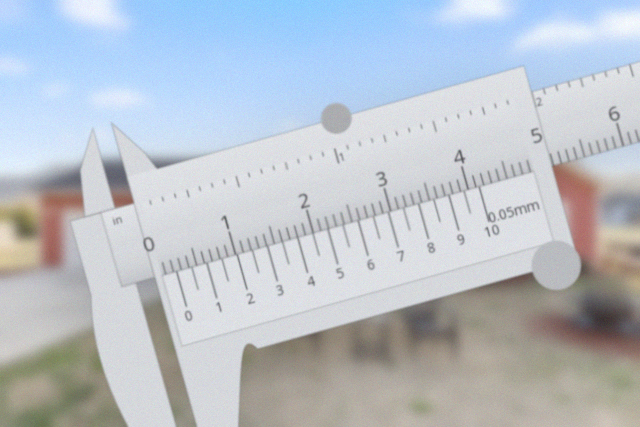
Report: 2.4mm
